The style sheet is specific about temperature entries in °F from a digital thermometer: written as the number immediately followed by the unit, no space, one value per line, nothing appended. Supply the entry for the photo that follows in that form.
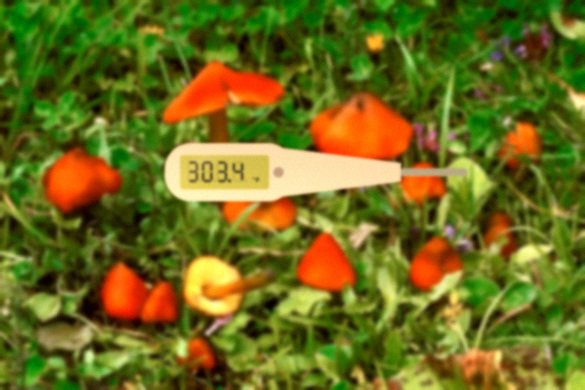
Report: 303.4°F
